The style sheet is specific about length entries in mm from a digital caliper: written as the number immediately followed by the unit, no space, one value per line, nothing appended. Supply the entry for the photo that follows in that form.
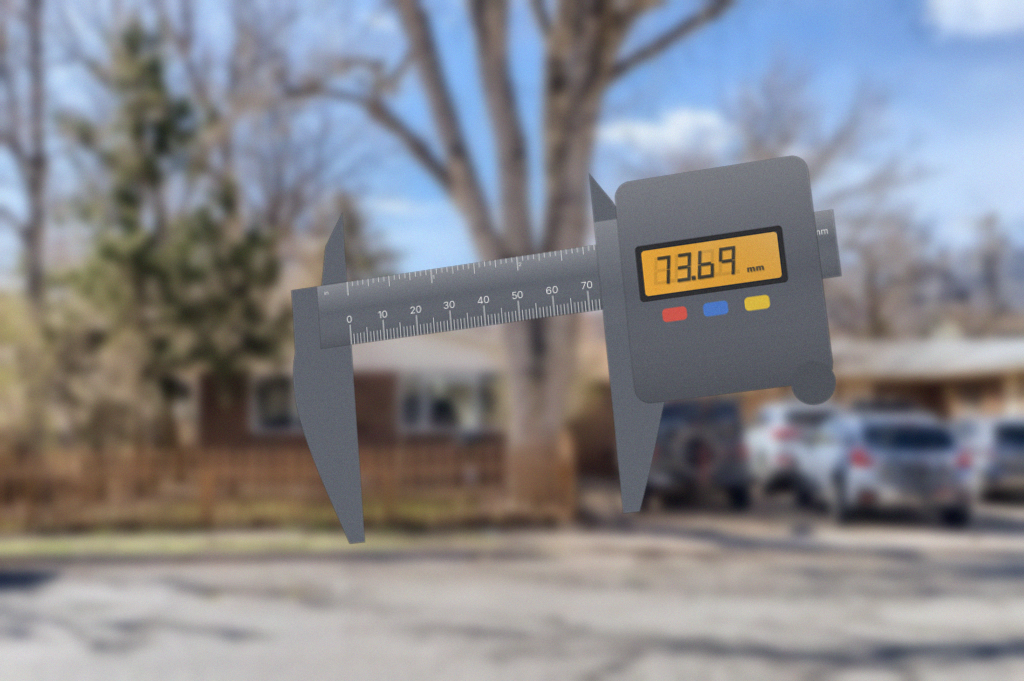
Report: 73.69mm
